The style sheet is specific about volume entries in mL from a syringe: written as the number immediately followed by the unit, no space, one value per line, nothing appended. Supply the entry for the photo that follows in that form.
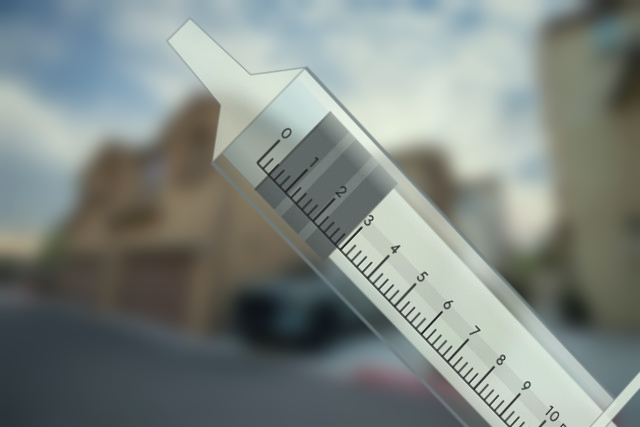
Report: 0.4mL
